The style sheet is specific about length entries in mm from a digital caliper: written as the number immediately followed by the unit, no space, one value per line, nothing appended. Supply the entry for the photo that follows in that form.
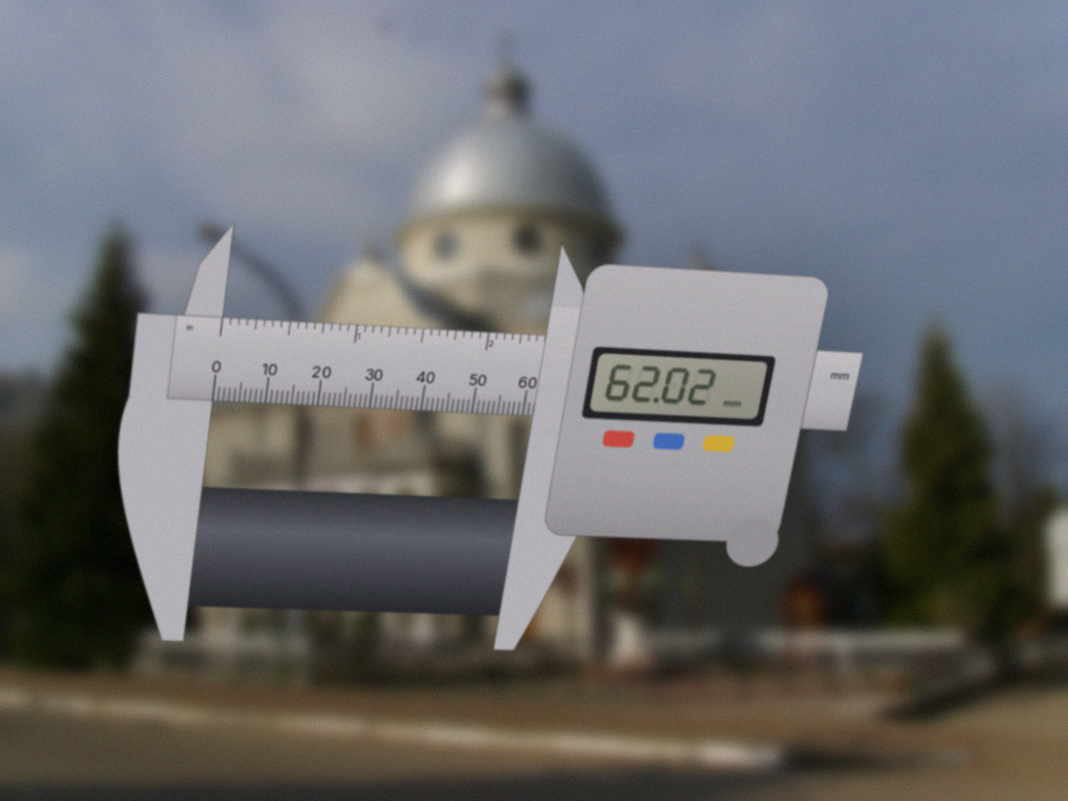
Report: 62.02mm
